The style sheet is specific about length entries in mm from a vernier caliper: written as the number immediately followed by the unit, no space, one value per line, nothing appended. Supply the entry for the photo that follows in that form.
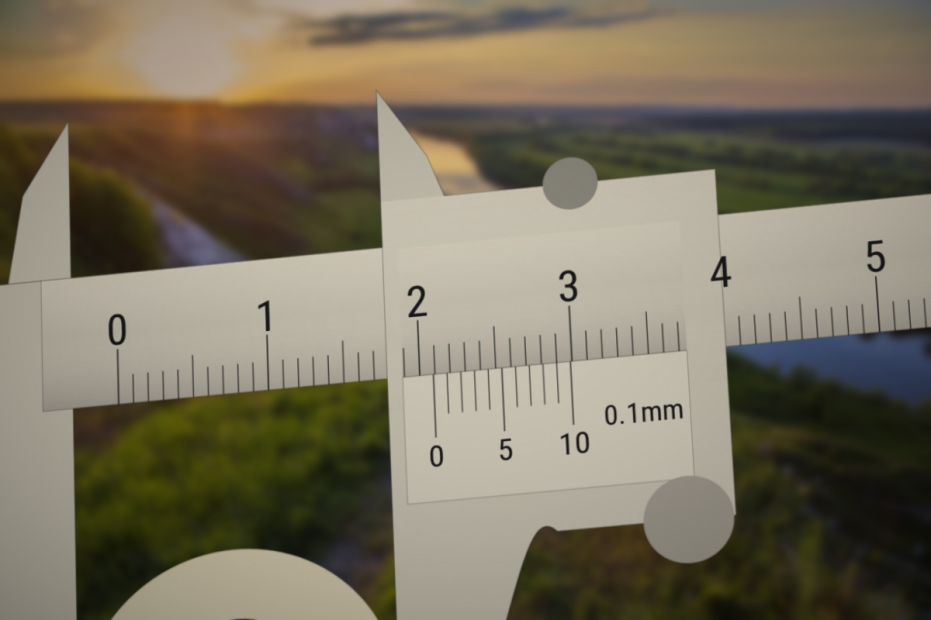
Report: 20.9mm
